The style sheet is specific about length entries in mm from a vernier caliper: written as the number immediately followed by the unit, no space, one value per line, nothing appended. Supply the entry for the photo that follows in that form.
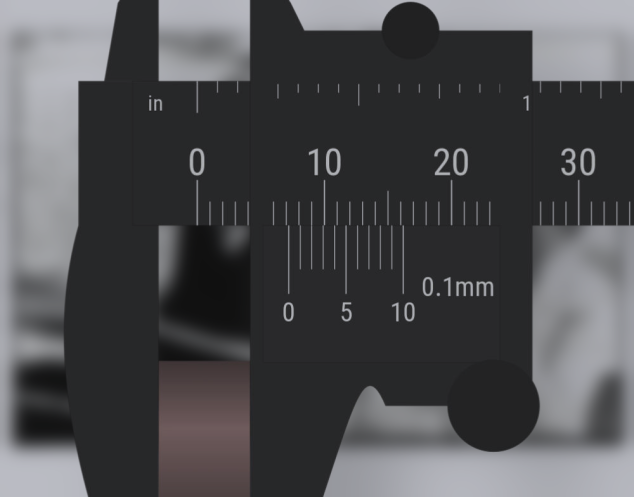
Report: 7.2mm
